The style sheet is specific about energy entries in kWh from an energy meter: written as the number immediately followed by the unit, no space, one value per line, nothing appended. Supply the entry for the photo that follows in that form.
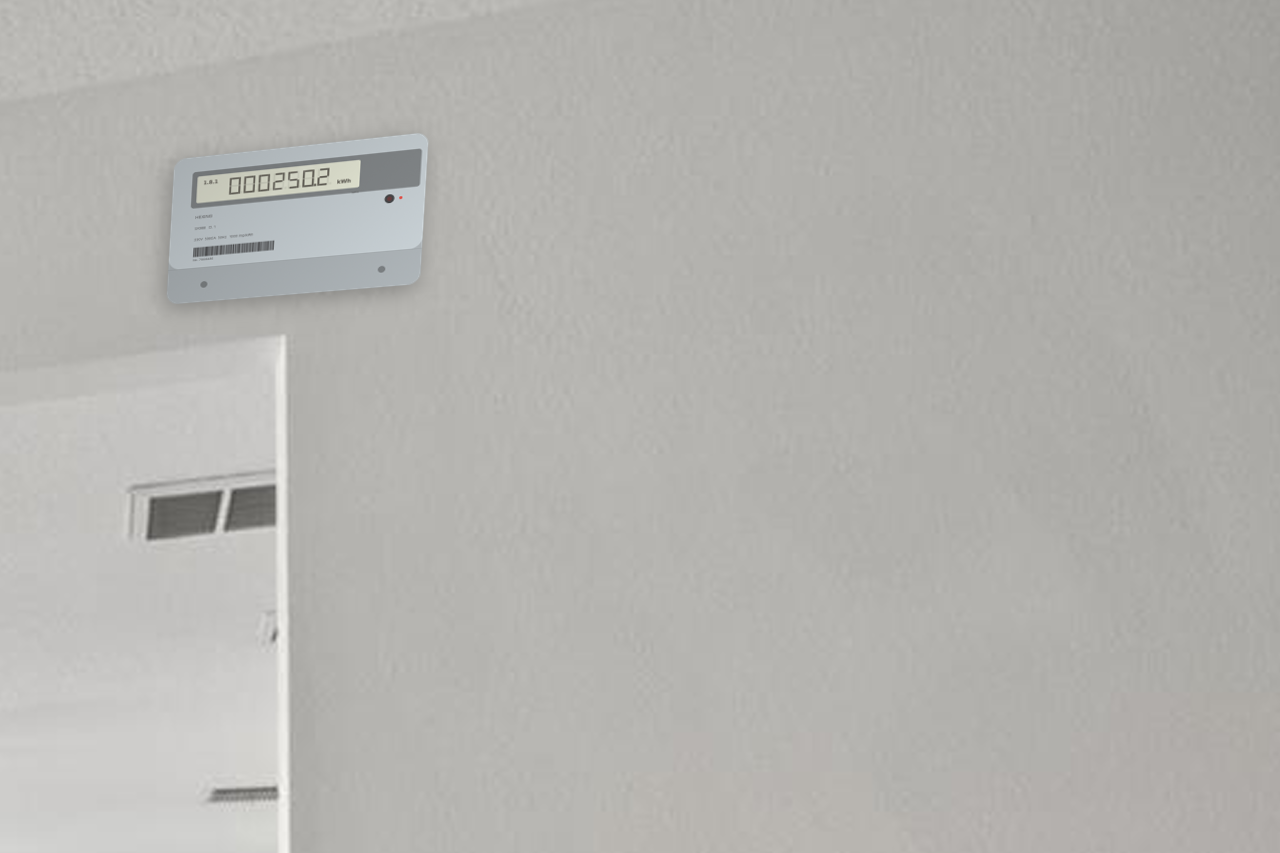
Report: 250.2kWh
